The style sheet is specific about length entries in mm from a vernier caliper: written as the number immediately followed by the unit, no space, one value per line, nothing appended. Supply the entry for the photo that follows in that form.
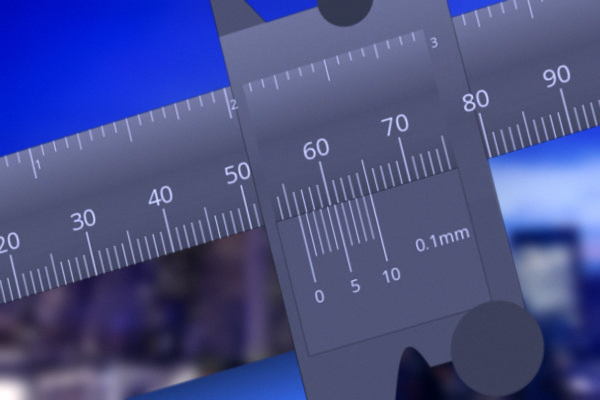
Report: 56.0mm
